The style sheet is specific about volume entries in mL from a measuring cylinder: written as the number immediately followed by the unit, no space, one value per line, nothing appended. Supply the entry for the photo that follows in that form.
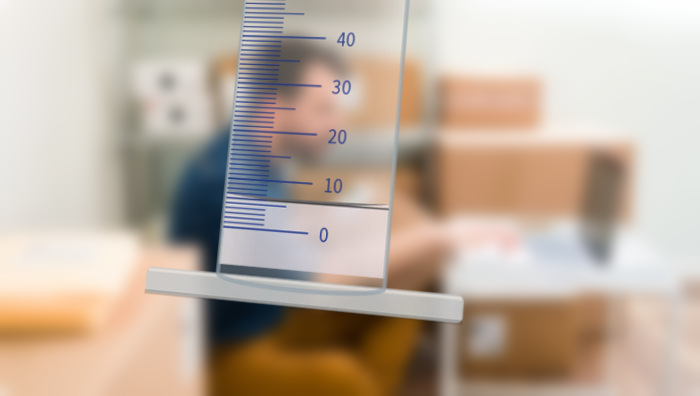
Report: 6mL
